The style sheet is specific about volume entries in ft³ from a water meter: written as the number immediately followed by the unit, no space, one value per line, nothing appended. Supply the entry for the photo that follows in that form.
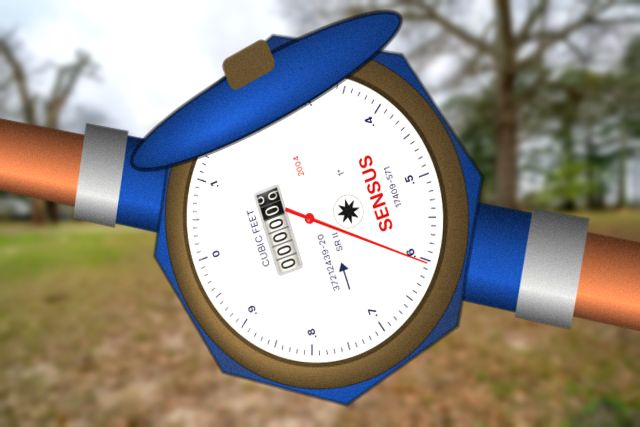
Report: 8.60ft³
